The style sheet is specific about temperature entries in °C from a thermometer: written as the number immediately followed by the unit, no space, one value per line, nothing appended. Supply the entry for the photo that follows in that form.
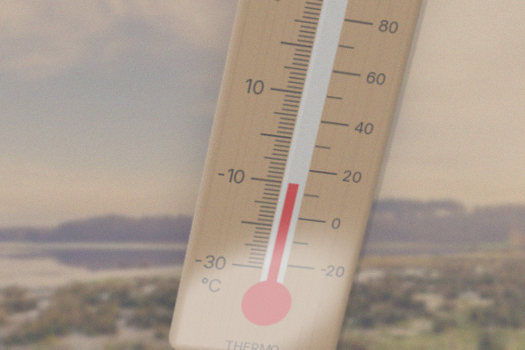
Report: -10°C
